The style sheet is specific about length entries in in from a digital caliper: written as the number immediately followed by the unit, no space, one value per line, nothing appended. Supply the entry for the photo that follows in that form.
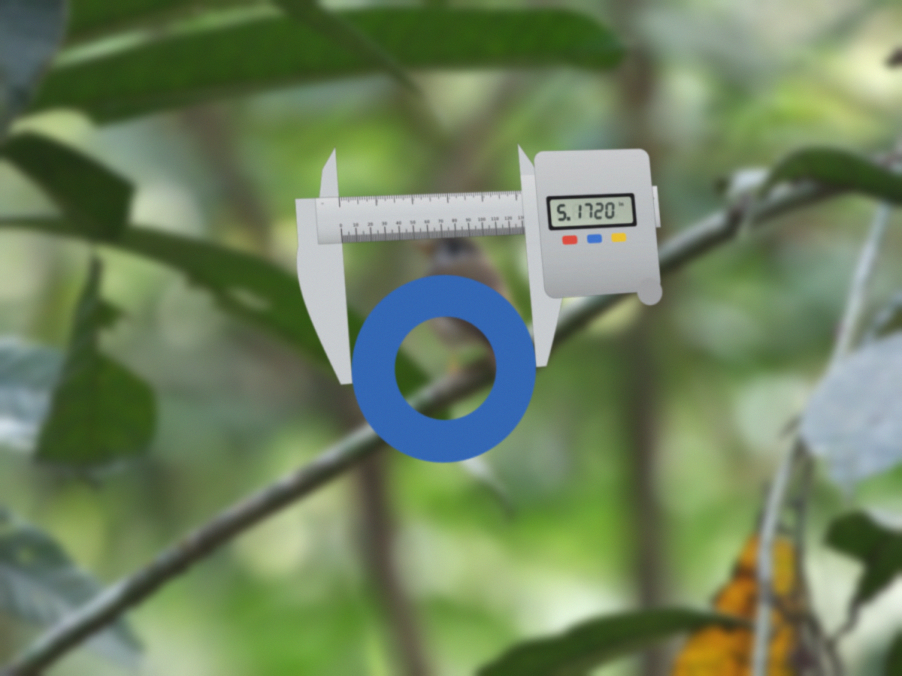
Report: 5.1720in
